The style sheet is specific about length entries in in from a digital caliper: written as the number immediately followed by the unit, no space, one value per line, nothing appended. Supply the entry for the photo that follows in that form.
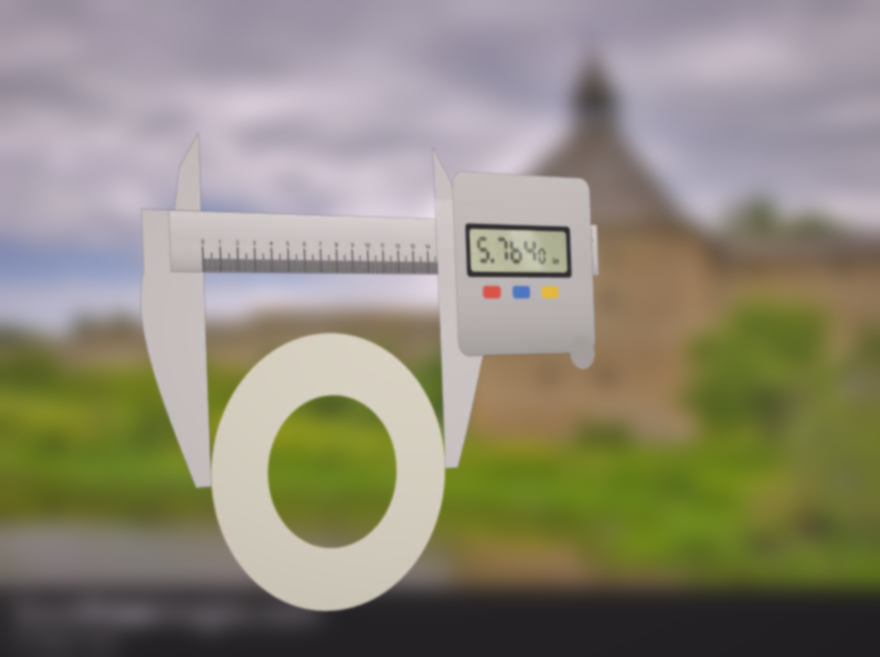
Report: 5.7640in
